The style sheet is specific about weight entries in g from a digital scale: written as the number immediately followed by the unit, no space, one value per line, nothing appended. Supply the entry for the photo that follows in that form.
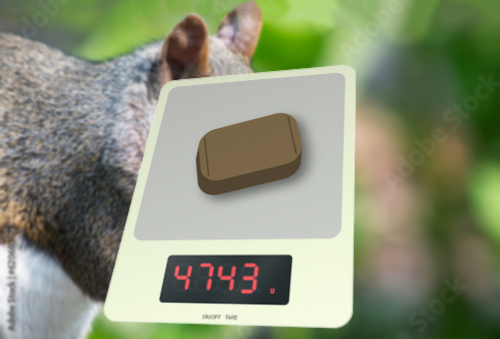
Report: 4743g
